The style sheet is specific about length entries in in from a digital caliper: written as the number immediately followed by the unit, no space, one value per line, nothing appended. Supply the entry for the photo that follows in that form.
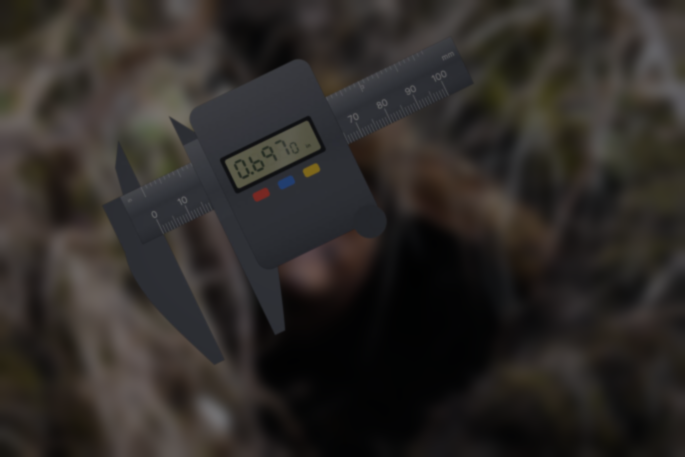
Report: 0.6970in
